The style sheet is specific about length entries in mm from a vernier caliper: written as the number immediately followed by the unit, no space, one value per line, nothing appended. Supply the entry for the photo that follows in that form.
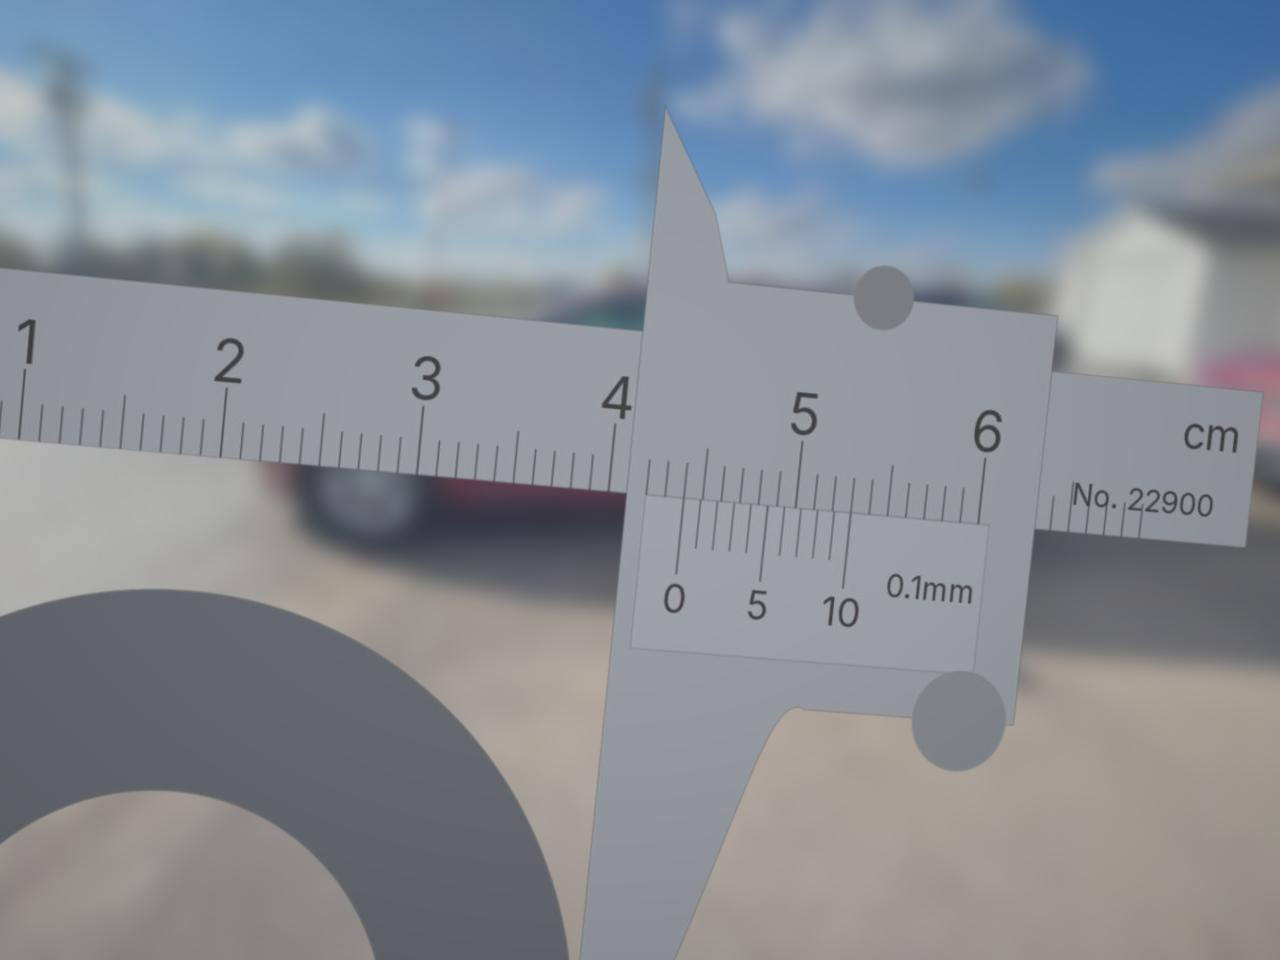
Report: 44.0mm
